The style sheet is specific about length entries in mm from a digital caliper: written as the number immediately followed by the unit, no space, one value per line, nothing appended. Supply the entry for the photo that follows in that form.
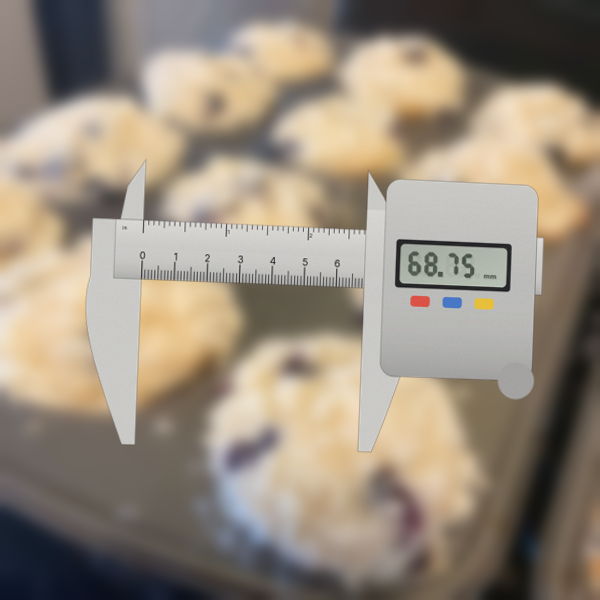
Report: 68.75mm
